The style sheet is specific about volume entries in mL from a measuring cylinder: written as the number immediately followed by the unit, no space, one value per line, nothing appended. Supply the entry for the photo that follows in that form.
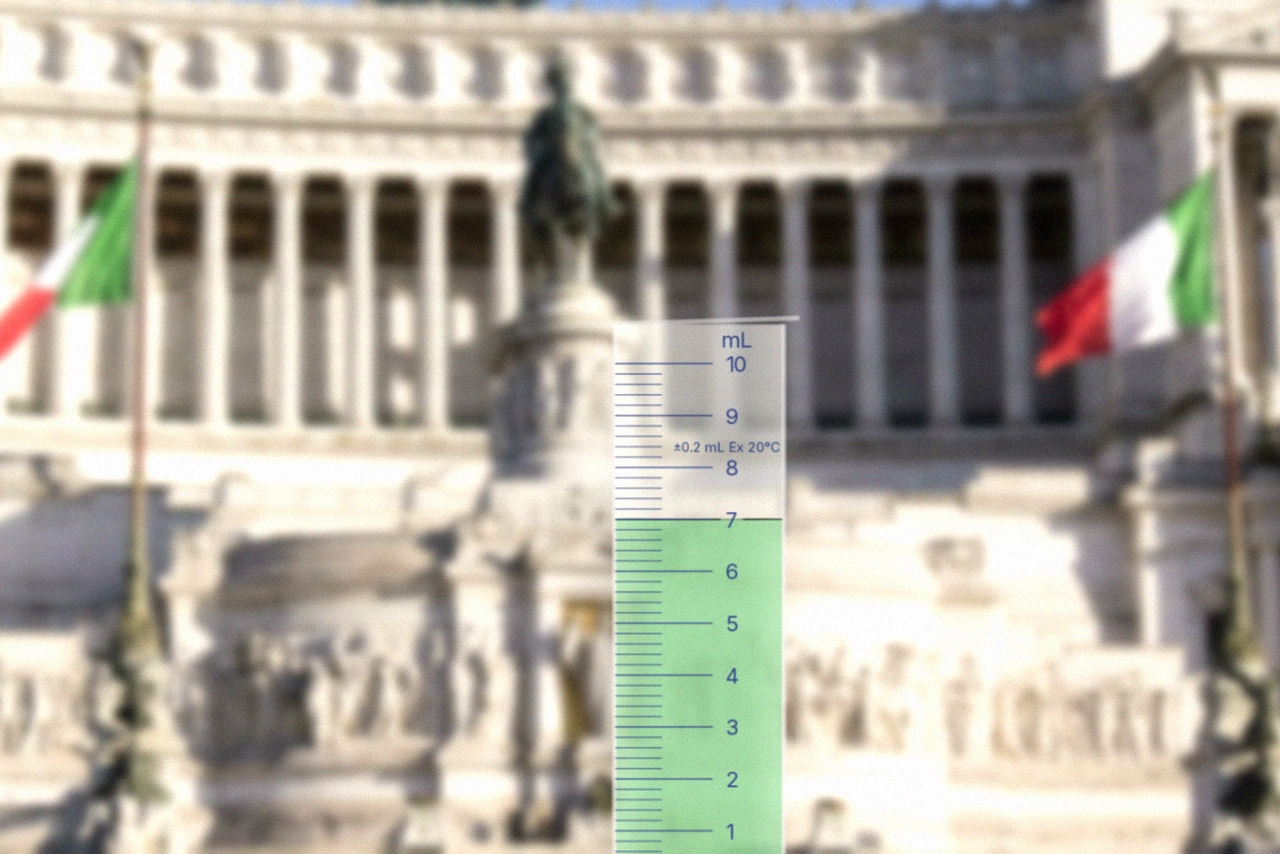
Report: 7mL
